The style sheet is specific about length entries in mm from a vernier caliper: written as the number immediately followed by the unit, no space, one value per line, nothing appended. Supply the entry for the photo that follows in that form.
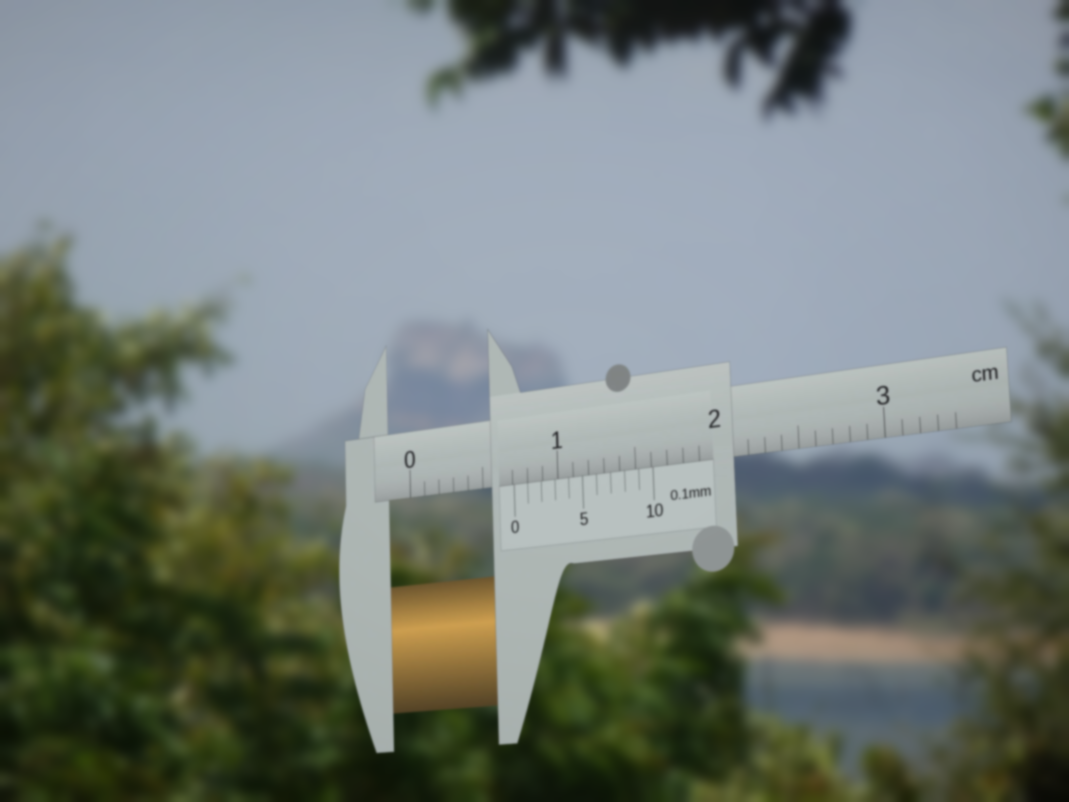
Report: 7.1mm
